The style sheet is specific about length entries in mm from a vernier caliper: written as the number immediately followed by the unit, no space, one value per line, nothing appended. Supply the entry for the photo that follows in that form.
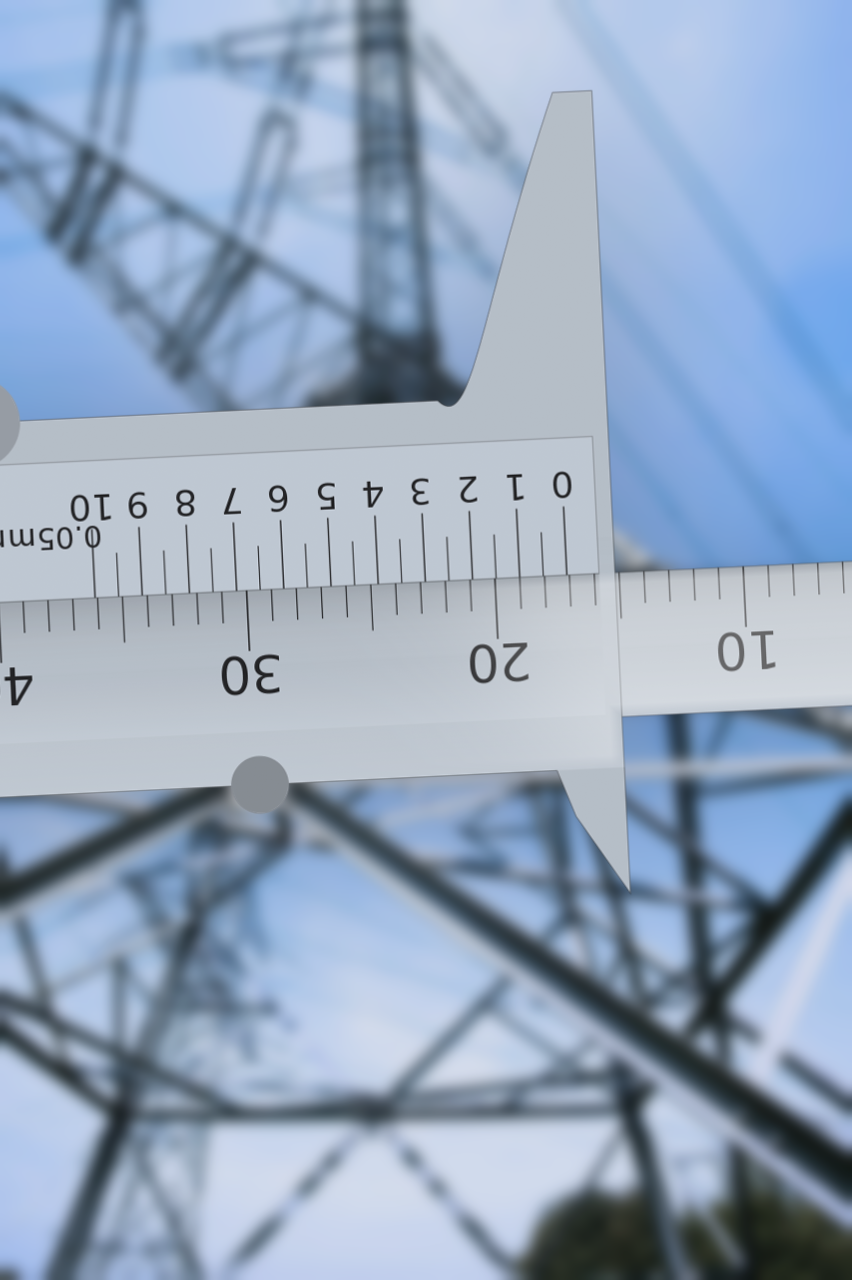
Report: 17.10mm
